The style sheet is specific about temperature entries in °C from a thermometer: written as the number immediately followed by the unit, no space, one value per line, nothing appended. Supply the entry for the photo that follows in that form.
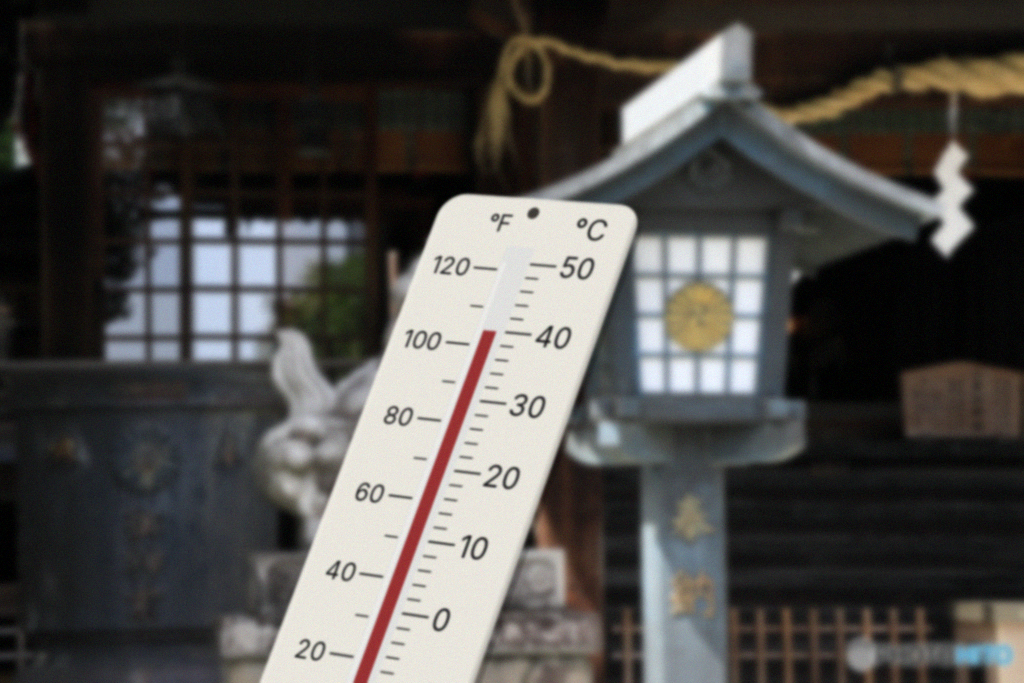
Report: 40°C
